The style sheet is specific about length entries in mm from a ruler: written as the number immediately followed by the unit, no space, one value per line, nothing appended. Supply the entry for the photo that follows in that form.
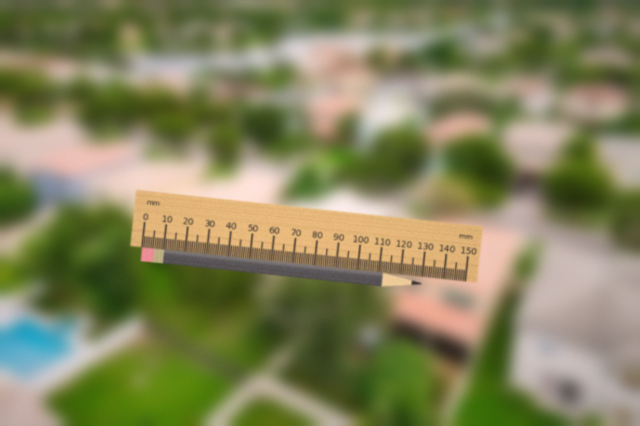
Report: 130mm
